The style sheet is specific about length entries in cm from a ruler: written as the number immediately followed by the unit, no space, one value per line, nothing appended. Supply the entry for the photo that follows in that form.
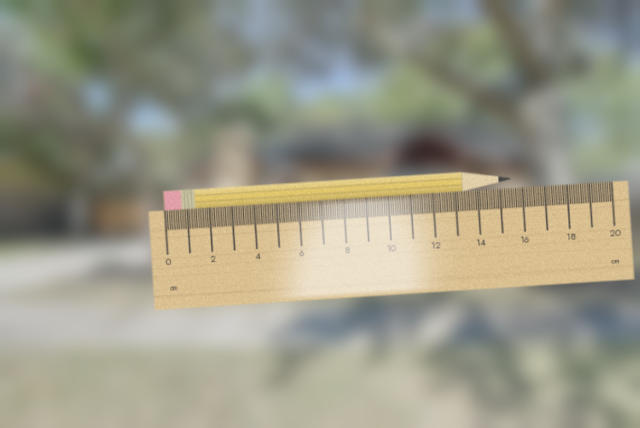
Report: 15.5cm
